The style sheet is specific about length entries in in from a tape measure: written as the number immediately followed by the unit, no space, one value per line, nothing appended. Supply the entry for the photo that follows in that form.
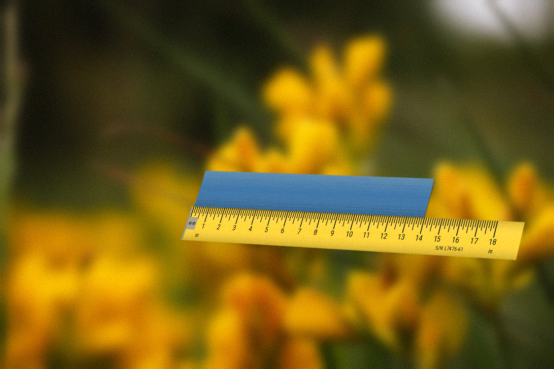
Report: 14in
